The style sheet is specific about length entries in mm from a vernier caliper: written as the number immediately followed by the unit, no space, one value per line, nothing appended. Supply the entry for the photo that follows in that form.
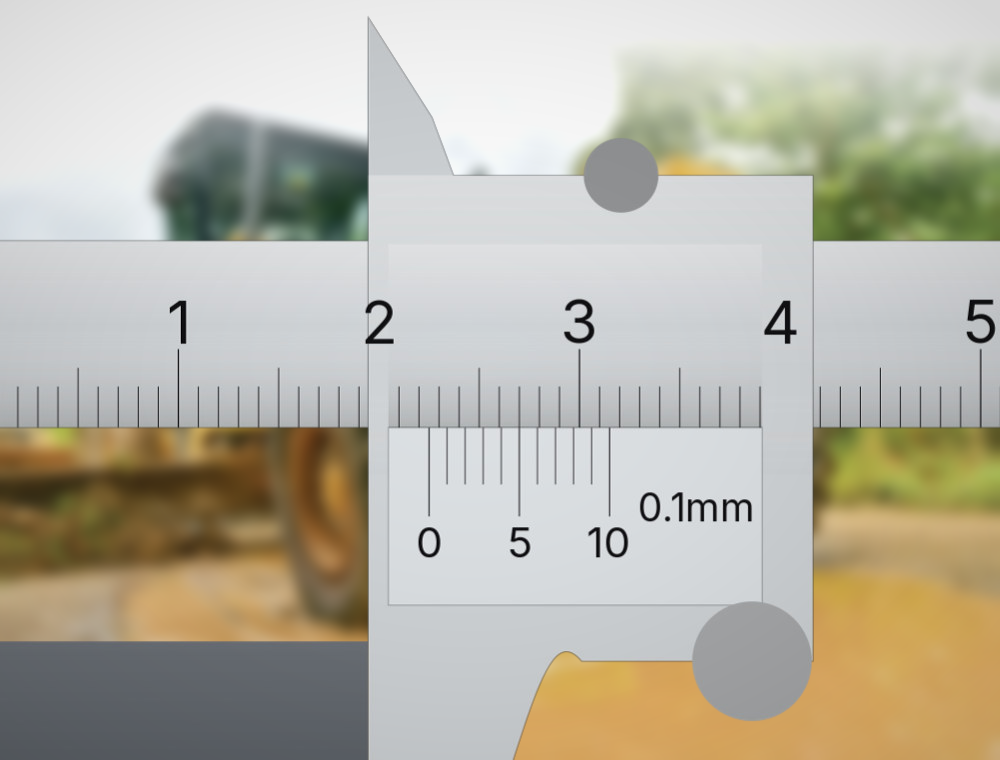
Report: 22.5mm
